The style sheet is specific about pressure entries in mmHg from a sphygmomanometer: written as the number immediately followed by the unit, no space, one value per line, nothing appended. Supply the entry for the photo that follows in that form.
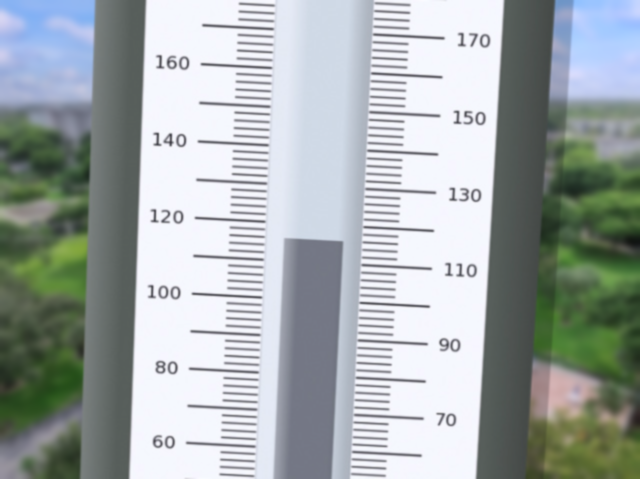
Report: 116mmHg
